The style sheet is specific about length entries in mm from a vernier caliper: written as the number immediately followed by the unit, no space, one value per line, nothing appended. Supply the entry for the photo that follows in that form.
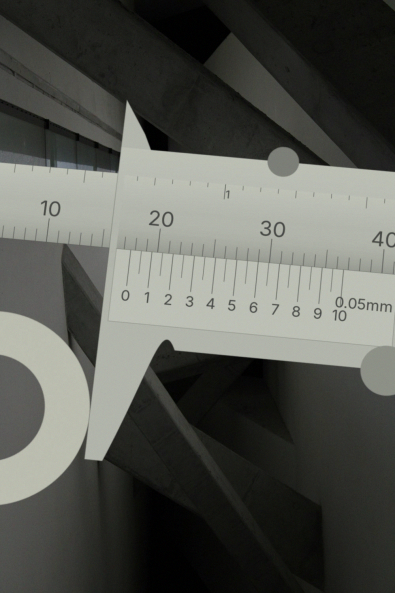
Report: 17.6mm
